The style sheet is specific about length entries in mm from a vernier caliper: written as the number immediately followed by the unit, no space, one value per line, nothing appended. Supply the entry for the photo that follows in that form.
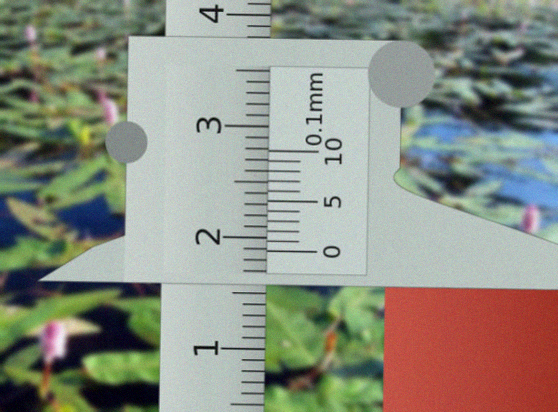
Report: 18.8mm
